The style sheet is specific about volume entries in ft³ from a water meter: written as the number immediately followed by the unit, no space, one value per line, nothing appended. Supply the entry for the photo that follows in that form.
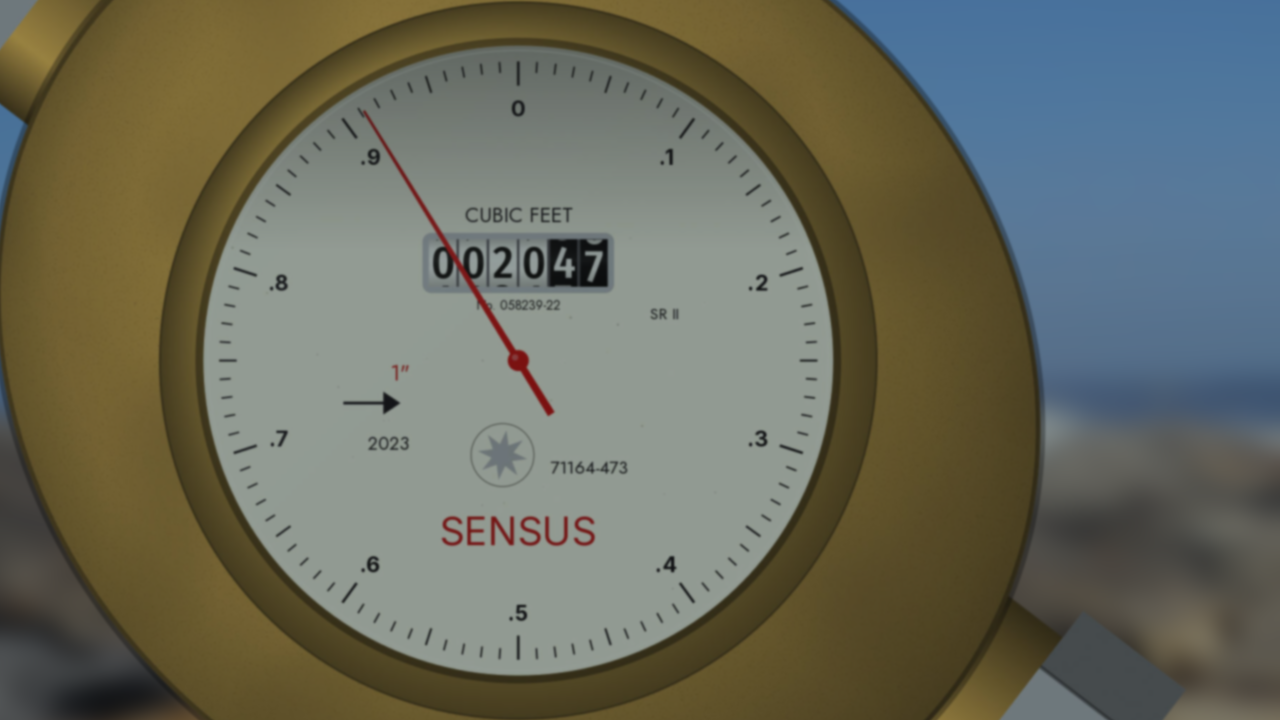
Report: 2046.91ft³
